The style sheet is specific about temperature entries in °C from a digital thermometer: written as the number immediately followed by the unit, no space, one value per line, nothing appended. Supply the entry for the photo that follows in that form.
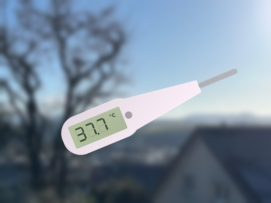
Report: 37.7°C
